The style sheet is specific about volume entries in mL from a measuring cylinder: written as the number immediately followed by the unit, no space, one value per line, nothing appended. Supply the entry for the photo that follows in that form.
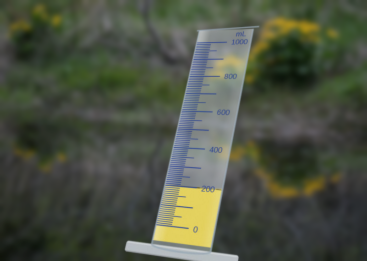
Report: 200mL
